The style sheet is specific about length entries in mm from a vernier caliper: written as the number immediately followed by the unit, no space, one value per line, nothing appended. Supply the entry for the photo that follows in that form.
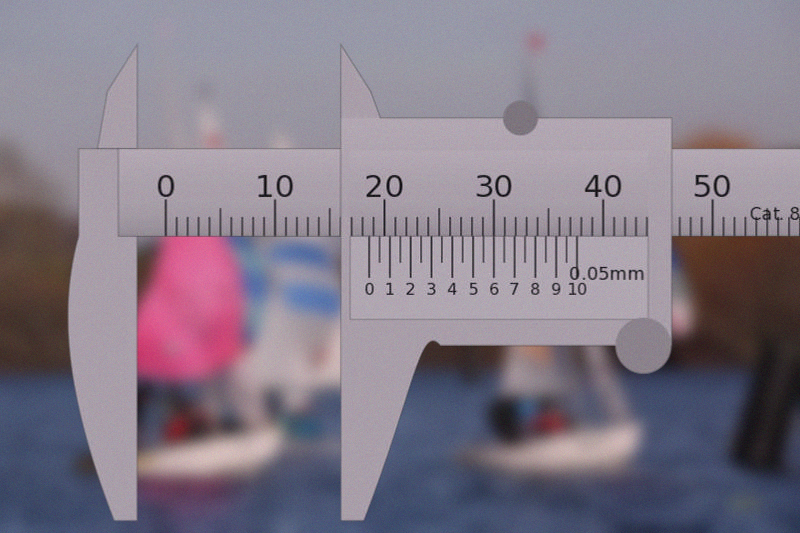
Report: 18.6mm
